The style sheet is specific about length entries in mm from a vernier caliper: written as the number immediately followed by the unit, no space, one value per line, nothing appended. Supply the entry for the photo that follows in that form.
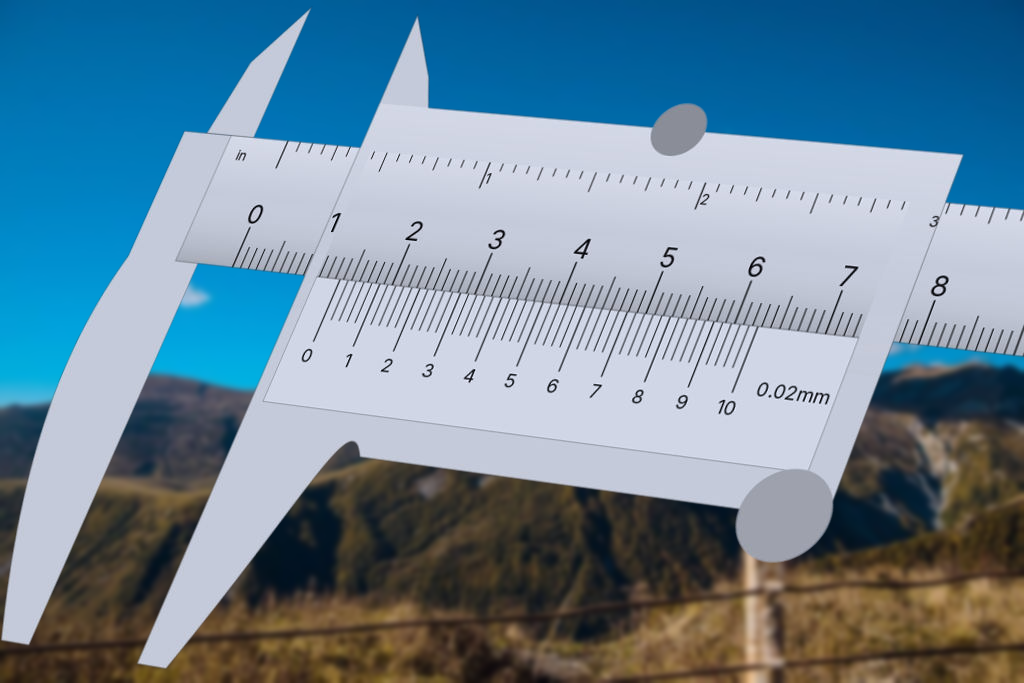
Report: 13.6mm
